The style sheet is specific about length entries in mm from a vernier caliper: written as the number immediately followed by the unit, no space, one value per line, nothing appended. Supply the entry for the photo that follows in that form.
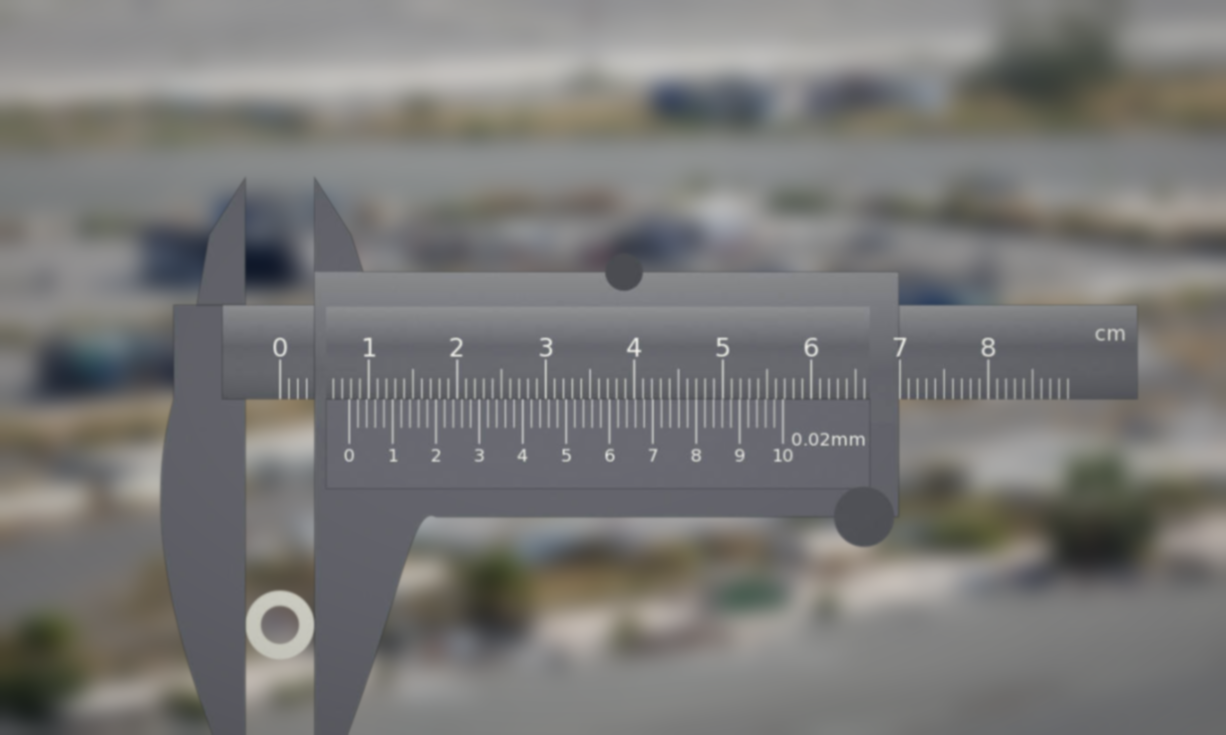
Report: 7.8mm
